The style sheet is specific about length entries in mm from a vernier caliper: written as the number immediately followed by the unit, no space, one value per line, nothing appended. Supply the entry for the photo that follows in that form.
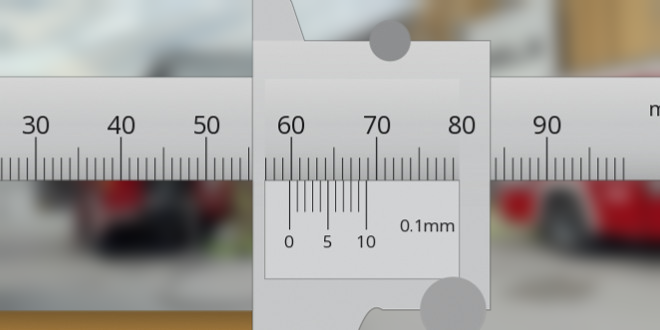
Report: 59.8mm
